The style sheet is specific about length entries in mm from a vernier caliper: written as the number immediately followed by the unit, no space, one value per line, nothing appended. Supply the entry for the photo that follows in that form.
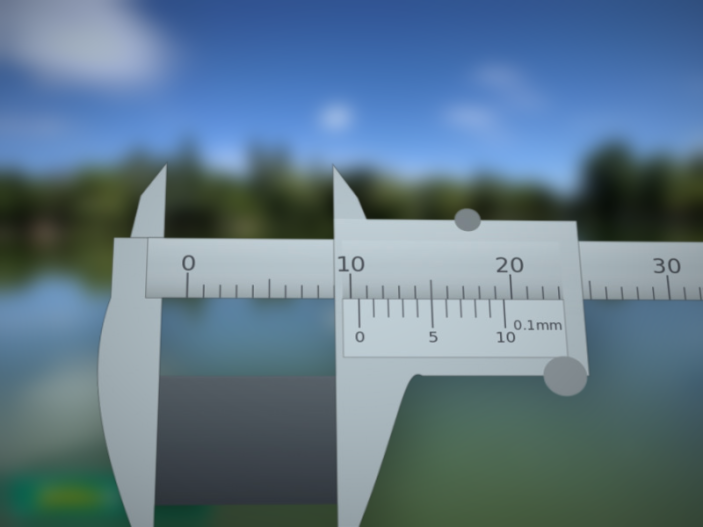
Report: 10.5mm
